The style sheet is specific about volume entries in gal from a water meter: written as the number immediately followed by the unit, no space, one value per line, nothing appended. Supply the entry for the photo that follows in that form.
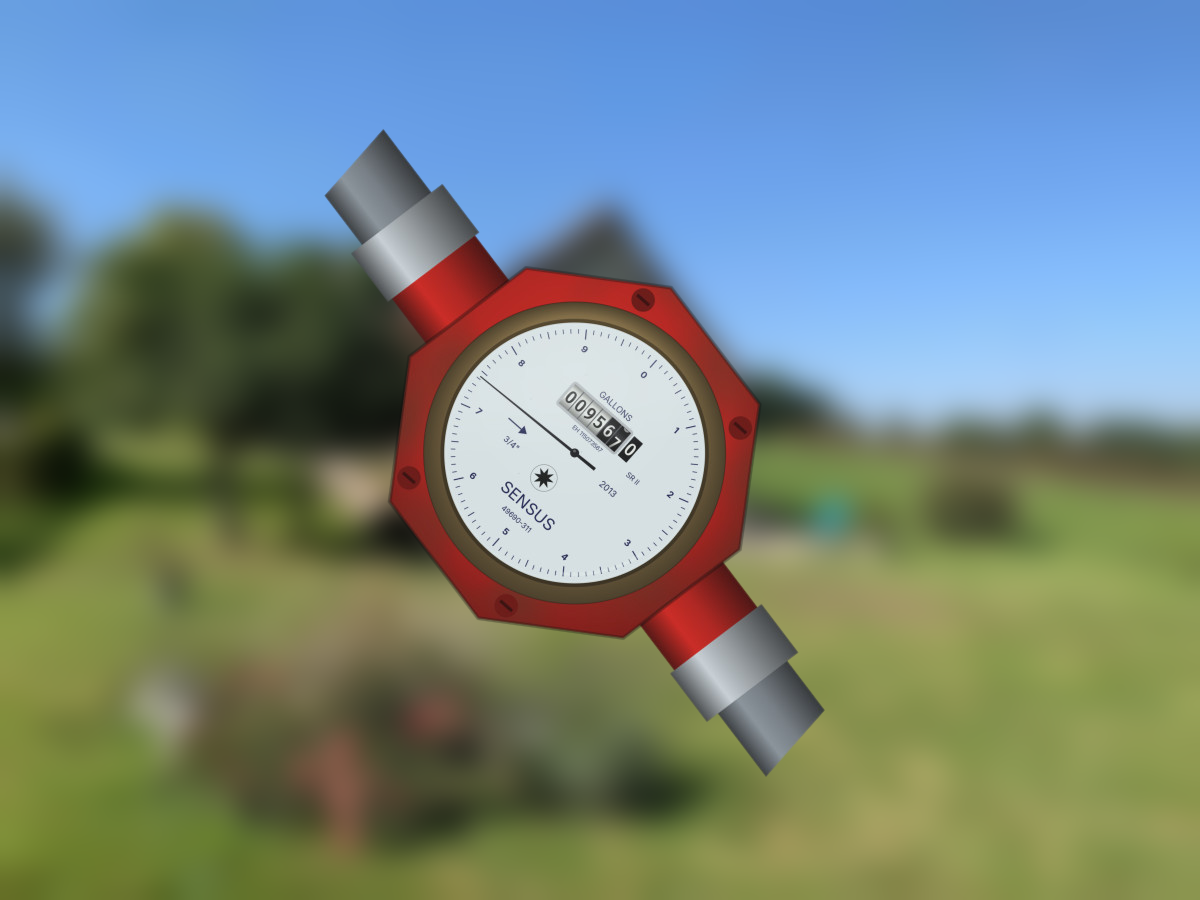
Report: 95667.4gal
